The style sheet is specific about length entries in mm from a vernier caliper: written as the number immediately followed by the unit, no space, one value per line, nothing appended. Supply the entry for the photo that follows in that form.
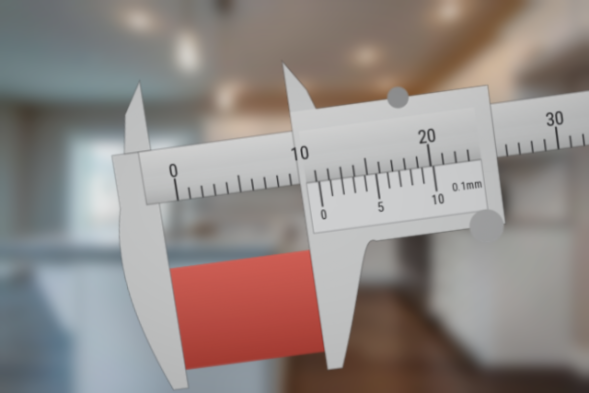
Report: 11.2mm
